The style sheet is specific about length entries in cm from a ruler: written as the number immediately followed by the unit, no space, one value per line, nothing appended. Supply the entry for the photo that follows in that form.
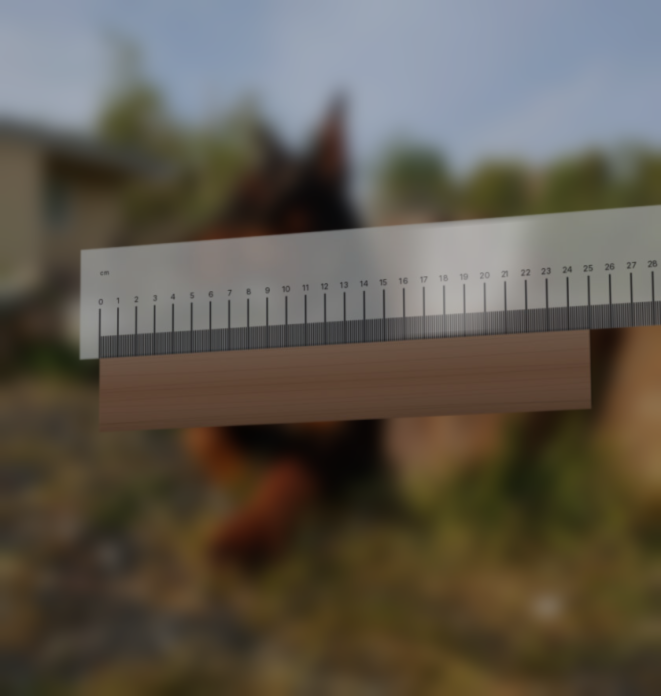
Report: 25cm
